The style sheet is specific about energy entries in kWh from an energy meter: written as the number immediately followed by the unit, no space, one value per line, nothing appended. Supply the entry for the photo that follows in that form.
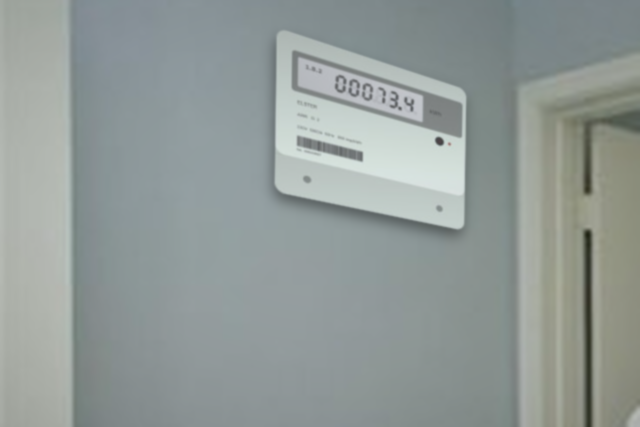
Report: 73.4kWh
